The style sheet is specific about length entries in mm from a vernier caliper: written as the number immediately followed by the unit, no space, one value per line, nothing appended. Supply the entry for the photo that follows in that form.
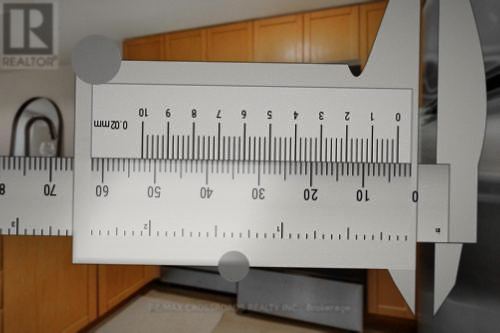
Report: 3.5mm
